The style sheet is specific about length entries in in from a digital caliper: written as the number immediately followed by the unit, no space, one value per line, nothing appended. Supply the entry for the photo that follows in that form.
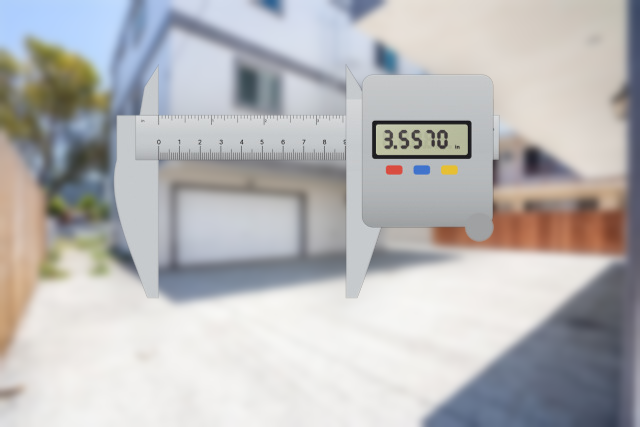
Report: 3.5570in
